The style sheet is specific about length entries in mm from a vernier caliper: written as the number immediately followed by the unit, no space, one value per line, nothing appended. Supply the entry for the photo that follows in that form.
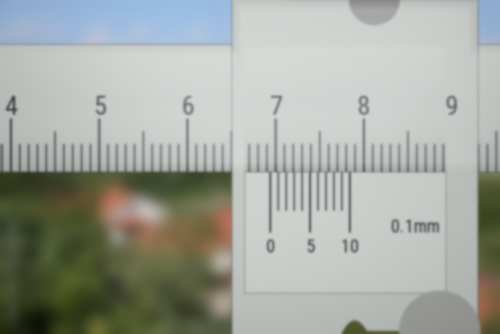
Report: 69.4mm
